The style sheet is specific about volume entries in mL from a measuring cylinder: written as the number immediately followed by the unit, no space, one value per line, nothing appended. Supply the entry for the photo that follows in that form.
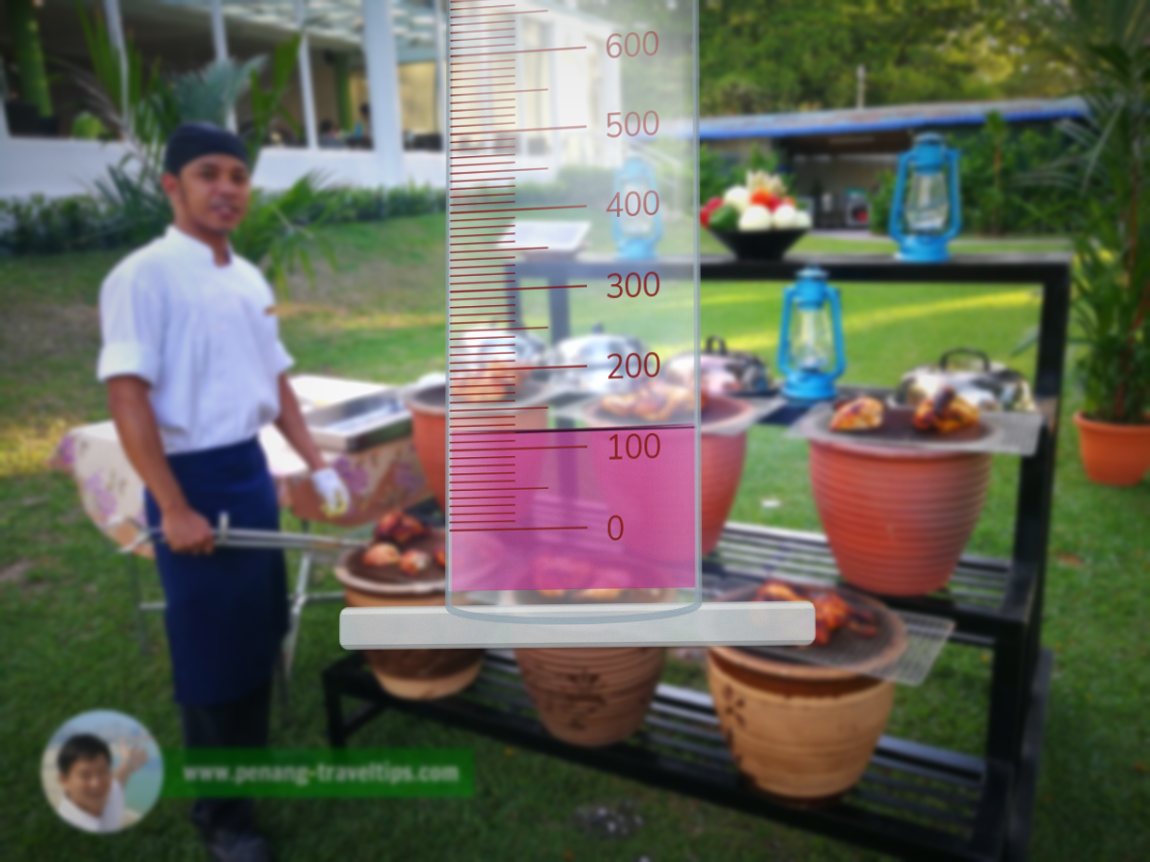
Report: 120mL
